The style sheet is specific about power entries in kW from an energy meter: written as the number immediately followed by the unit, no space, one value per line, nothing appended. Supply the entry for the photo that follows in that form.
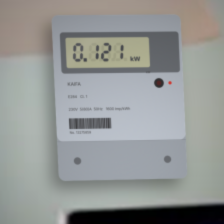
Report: 0.121kW
